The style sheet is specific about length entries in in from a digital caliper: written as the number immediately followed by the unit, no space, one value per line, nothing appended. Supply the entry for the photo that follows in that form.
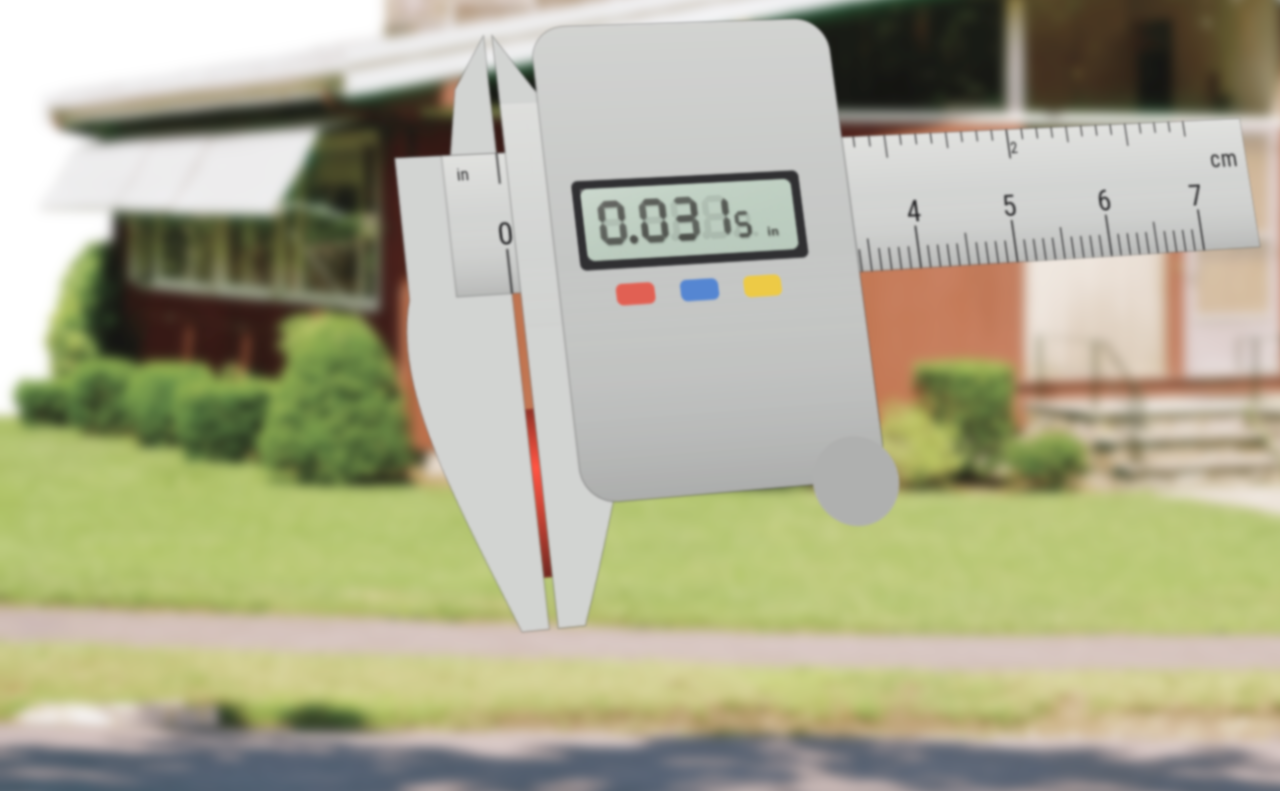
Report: 0.0315in
